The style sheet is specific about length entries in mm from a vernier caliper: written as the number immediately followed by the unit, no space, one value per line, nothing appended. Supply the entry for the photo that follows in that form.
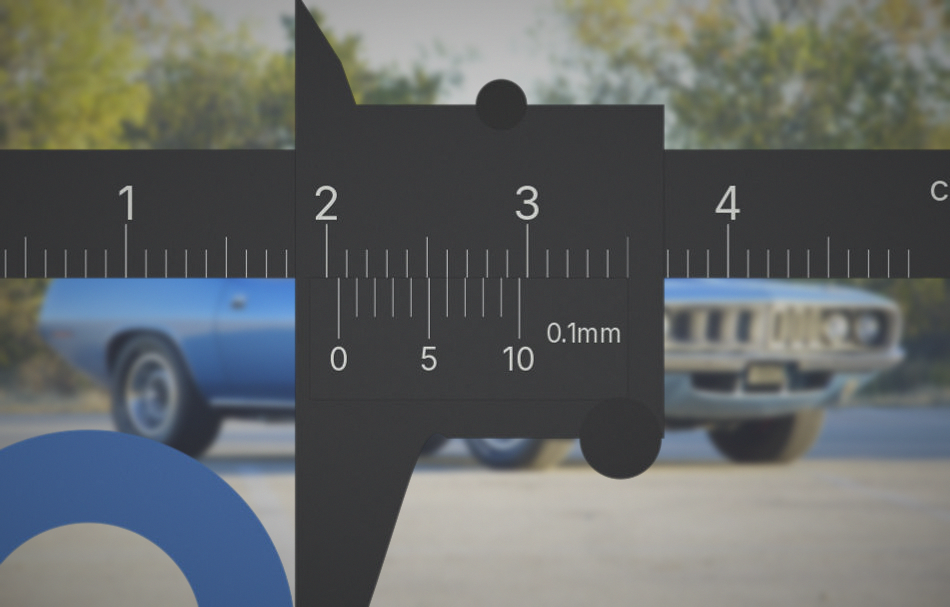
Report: 20.6mm
